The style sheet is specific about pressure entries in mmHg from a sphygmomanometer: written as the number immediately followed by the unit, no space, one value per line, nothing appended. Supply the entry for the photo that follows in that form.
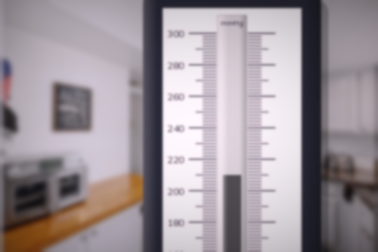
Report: 210mmHg
